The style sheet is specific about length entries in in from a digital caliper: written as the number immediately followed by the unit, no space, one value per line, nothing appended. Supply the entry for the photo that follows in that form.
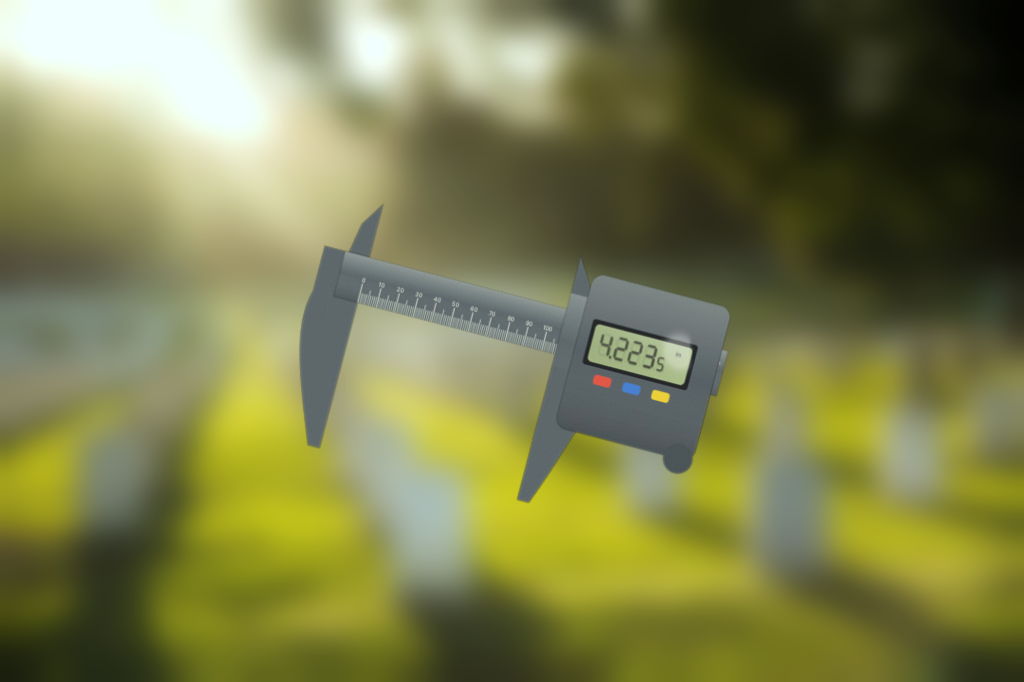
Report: 4.2235in
